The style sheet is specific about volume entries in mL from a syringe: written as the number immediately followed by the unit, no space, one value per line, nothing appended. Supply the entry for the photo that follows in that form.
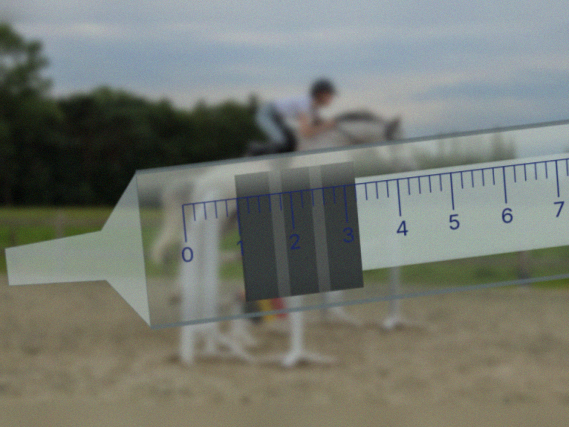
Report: 1mL
